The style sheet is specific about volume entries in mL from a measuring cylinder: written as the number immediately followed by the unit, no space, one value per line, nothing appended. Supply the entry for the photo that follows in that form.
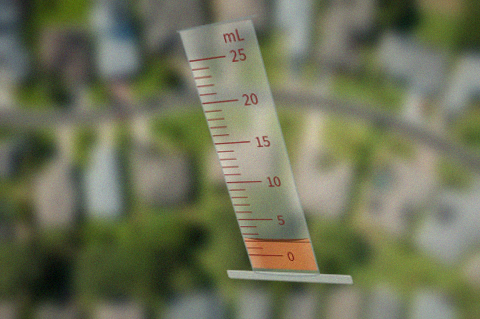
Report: 2mL
